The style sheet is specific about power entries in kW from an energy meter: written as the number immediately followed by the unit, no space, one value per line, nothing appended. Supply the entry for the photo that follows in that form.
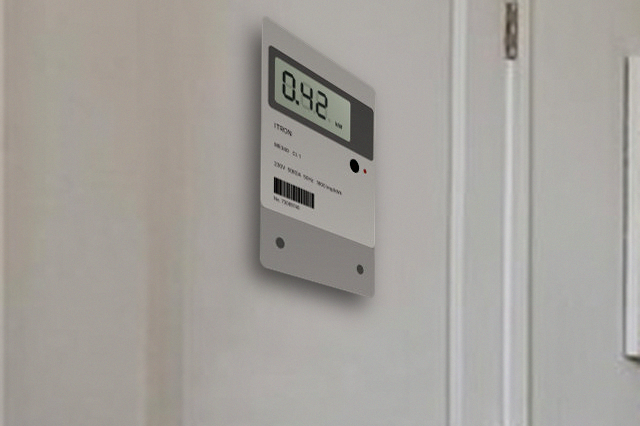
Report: 0.42kW
